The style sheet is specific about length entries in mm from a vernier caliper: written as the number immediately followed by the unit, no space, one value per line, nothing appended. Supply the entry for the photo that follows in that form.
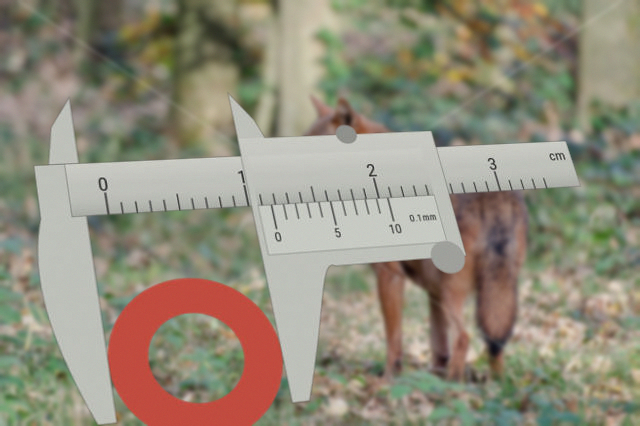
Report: 11.7mm
